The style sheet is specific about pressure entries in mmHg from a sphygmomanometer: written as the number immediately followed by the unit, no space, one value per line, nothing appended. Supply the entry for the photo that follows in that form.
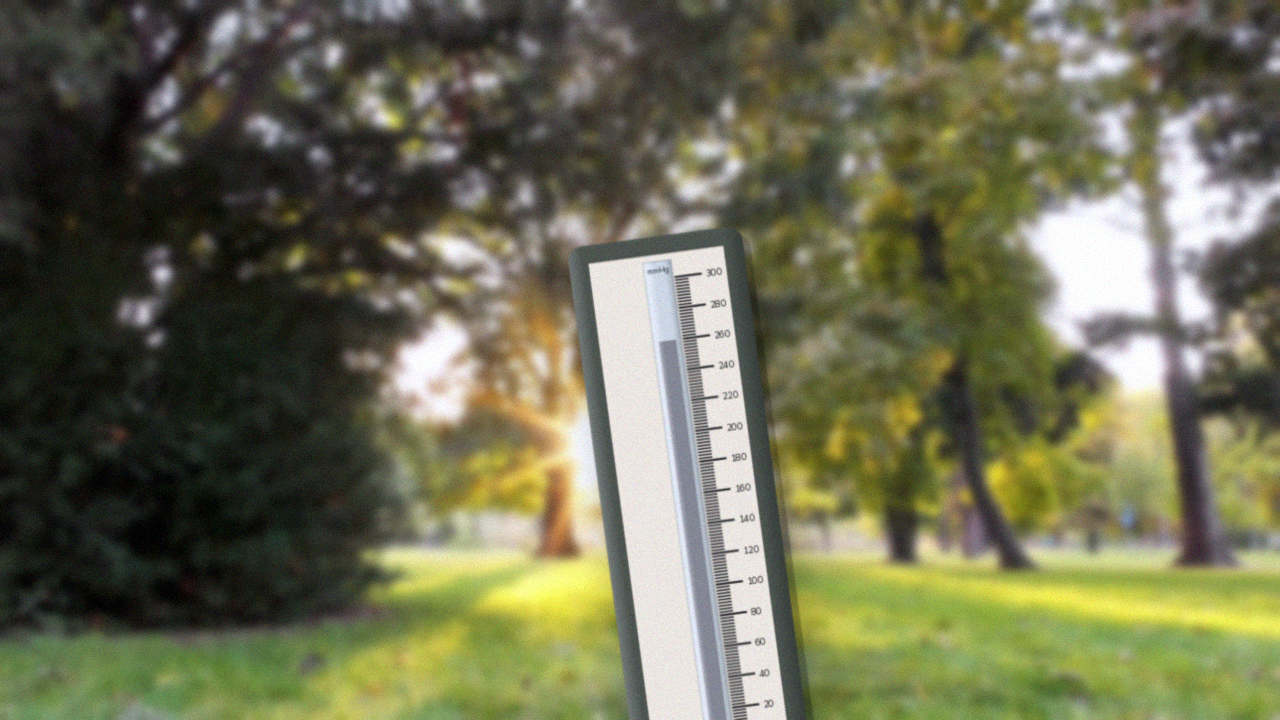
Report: 260mmHg
